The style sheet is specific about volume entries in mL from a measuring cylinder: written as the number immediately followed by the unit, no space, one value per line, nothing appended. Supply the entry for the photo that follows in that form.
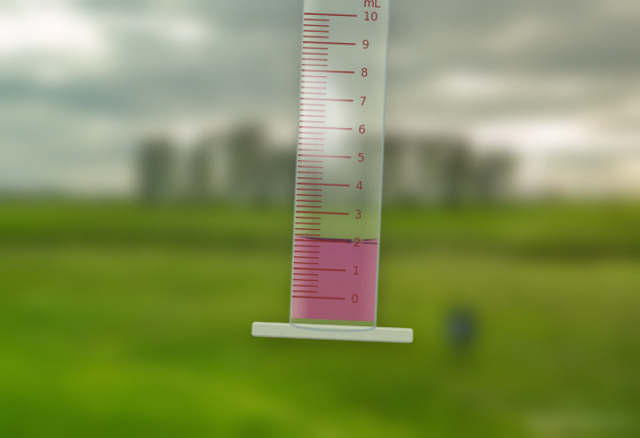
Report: 2mL
